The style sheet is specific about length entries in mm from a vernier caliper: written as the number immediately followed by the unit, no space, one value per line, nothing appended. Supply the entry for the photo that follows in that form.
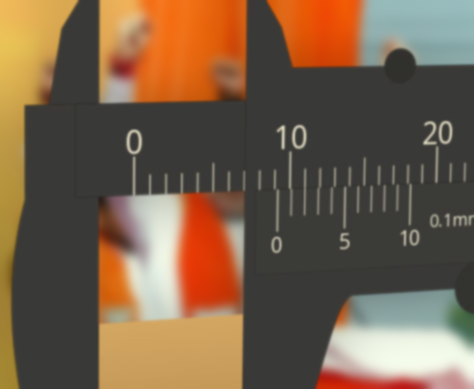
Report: 9.2mm
